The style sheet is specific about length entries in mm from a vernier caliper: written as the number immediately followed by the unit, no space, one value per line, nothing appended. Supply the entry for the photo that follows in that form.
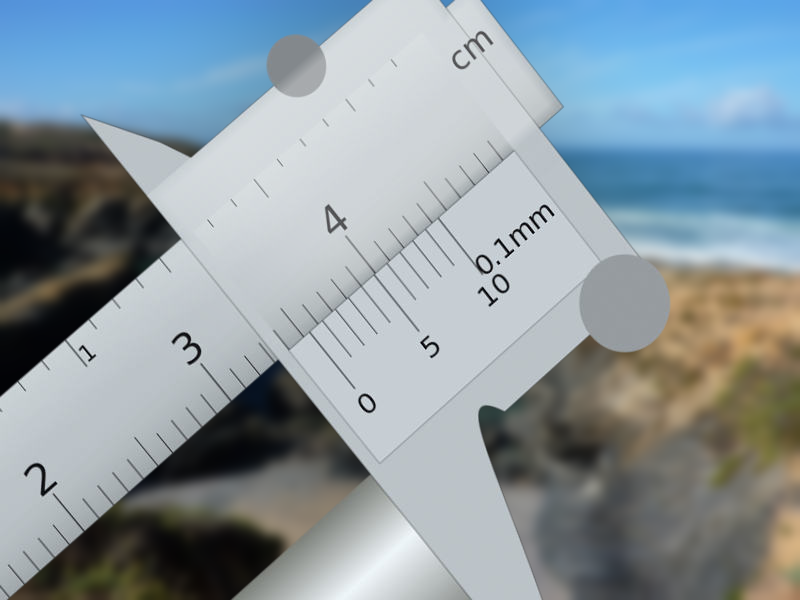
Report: 35.4mm
